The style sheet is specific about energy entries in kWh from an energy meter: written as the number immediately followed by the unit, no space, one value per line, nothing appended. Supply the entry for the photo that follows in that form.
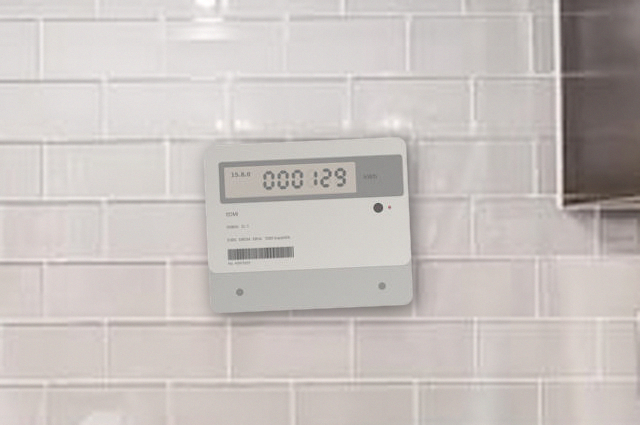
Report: 129kWh
